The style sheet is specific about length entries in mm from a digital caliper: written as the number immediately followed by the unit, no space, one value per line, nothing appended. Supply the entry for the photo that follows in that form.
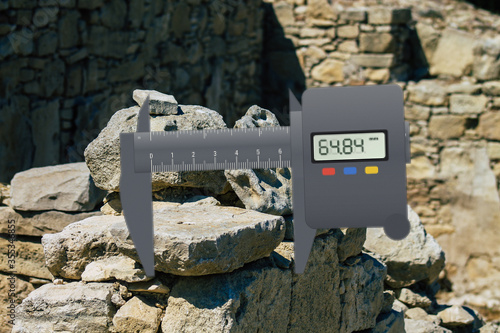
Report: 64.84mm
